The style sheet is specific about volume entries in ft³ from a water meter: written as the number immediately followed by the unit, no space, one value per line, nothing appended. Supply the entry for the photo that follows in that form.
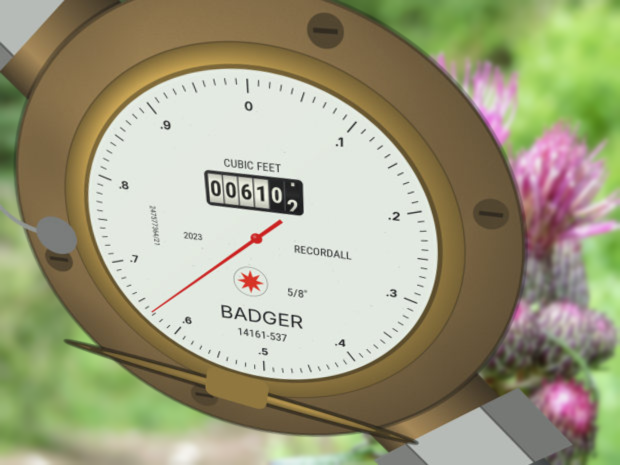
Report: 6101.63ft³
